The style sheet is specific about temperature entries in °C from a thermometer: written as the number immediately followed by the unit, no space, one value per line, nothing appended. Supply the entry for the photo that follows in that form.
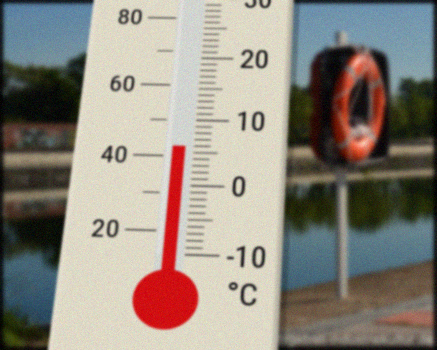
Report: 6°C
